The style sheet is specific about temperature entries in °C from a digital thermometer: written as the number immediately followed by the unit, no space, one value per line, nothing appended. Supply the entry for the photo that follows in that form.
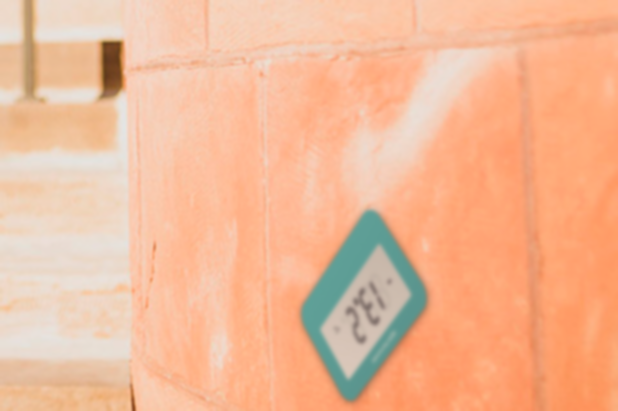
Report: -13.2°C
